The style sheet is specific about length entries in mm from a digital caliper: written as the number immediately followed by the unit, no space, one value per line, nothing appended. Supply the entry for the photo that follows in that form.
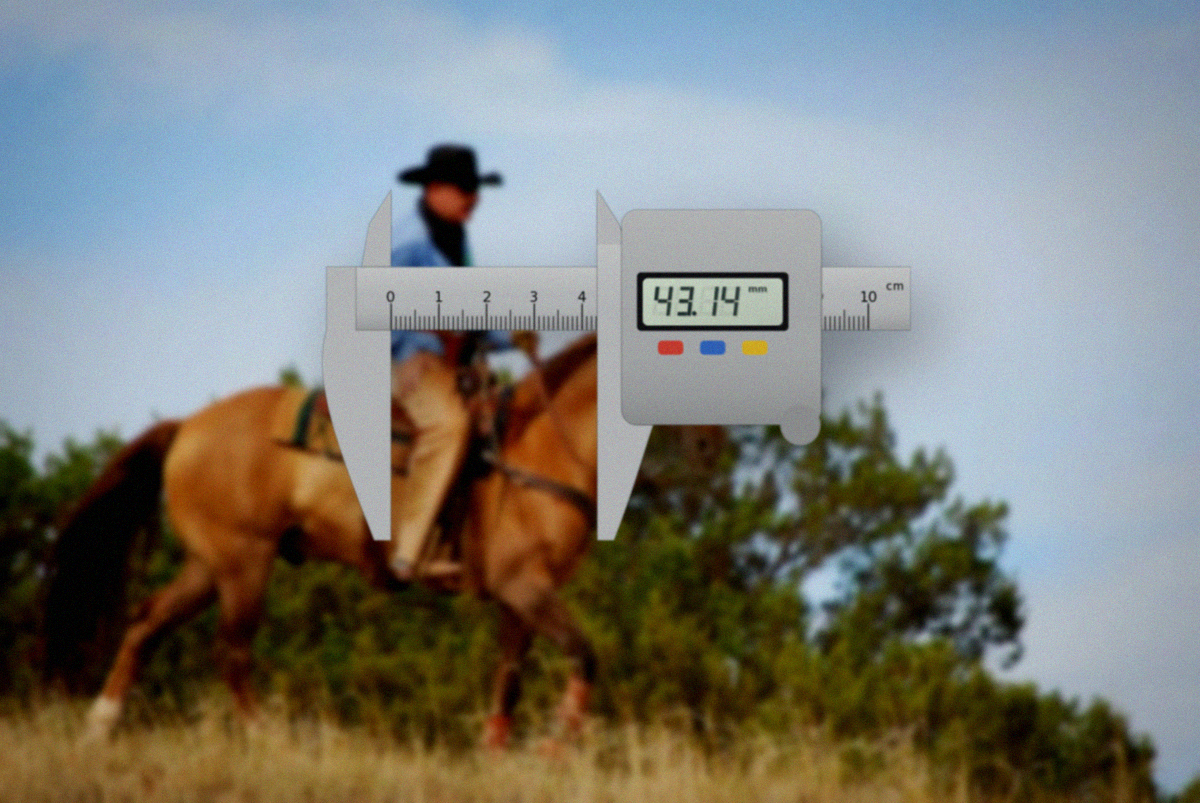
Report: 43.14mm
